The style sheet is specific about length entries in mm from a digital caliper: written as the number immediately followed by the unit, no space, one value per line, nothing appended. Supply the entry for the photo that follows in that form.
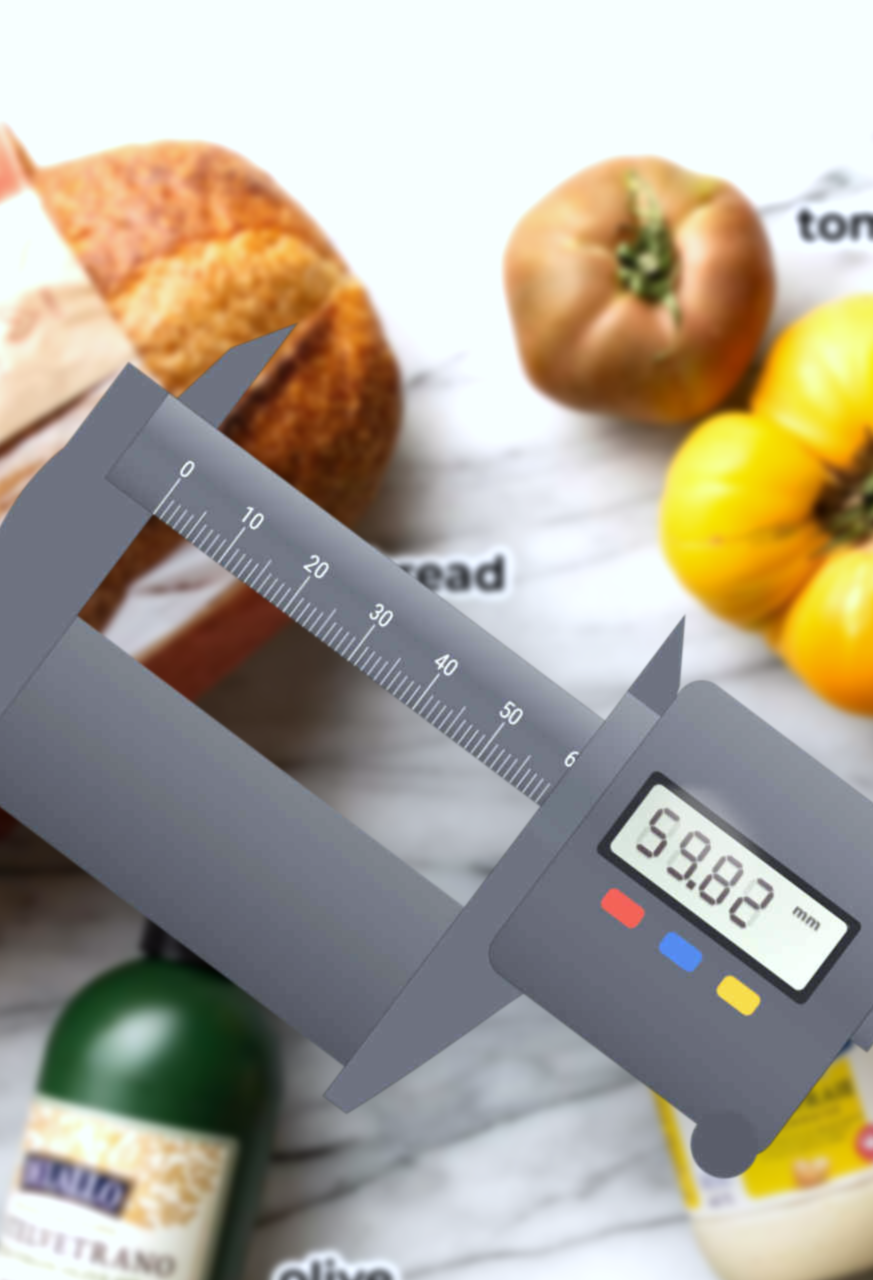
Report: 59.82mm
